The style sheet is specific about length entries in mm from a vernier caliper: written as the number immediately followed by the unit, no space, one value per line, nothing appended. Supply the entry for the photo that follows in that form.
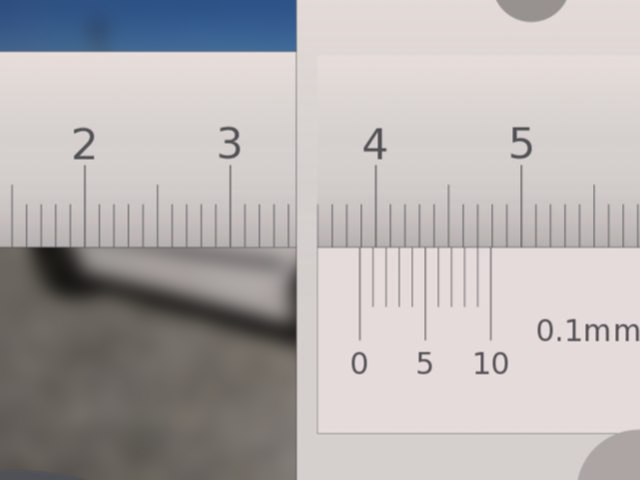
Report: 38.9mm
